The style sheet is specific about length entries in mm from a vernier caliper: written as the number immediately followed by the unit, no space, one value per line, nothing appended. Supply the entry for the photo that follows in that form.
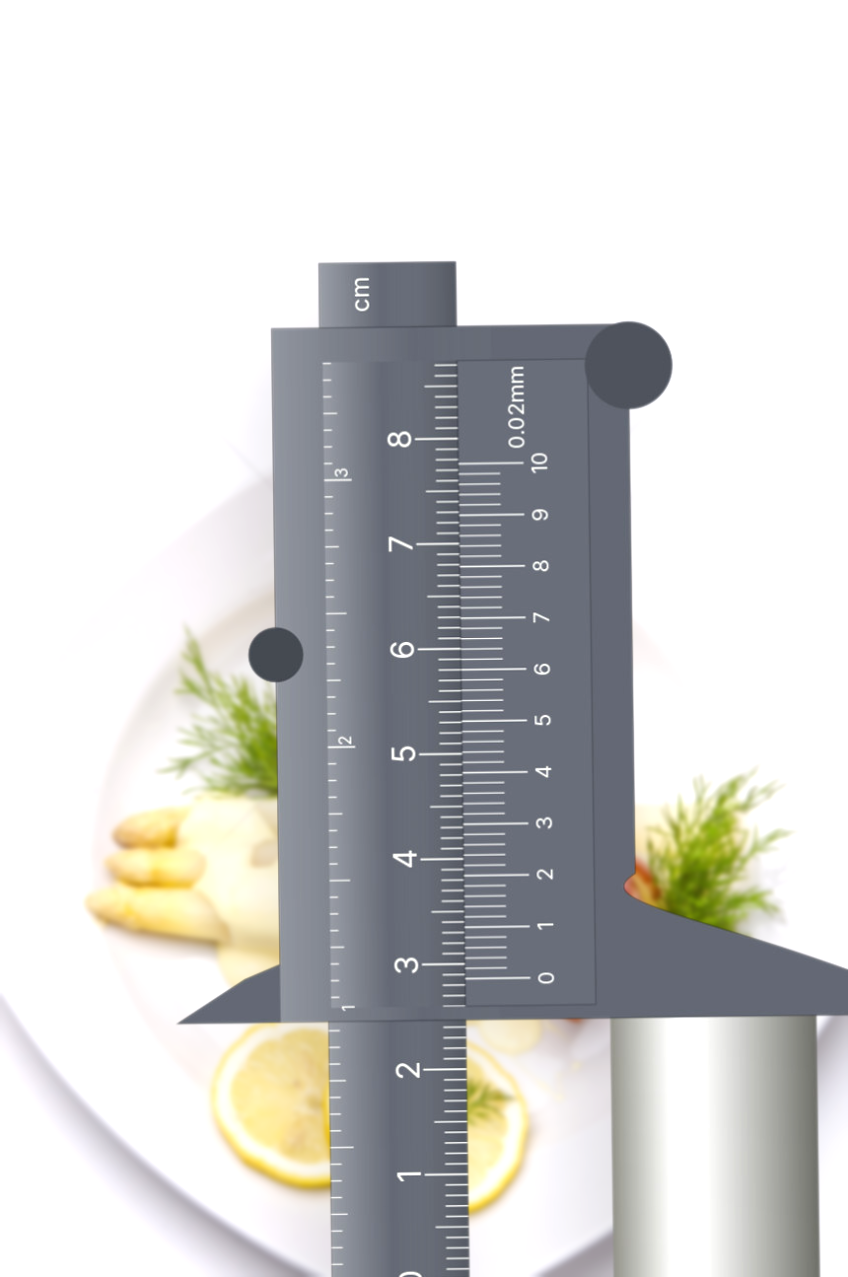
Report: 28.6mm
